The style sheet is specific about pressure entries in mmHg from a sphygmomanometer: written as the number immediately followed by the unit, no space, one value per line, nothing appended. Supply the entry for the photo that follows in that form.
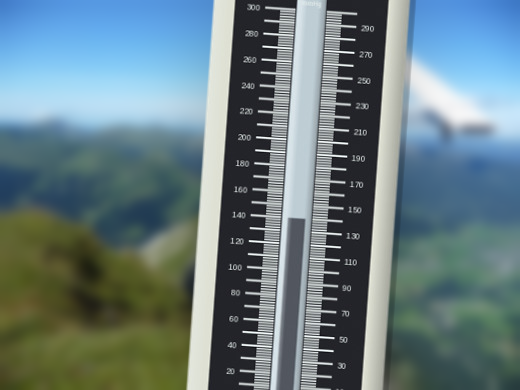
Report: 140mmHg
